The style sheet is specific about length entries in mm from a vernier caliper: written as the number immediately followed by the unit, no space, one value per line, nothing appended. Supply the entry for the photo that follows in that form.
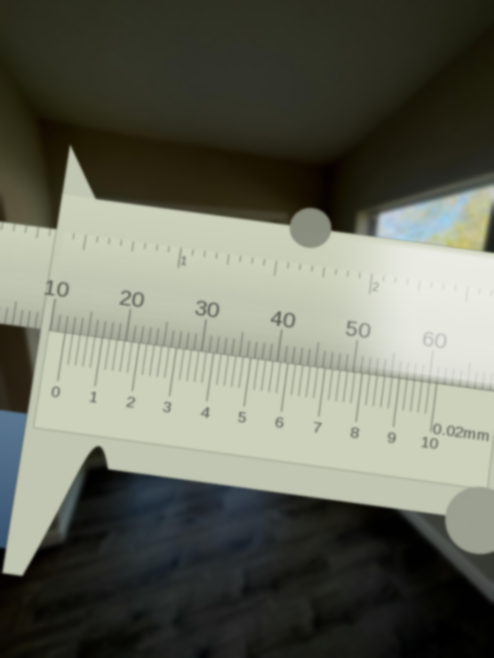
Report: 12.0mm
